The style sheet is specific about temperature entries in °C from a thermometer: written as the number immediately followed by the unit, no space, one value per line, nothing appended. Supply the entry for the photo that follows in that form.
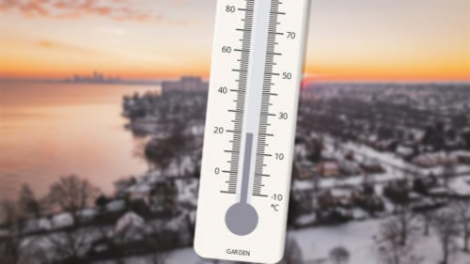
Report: 20°C
